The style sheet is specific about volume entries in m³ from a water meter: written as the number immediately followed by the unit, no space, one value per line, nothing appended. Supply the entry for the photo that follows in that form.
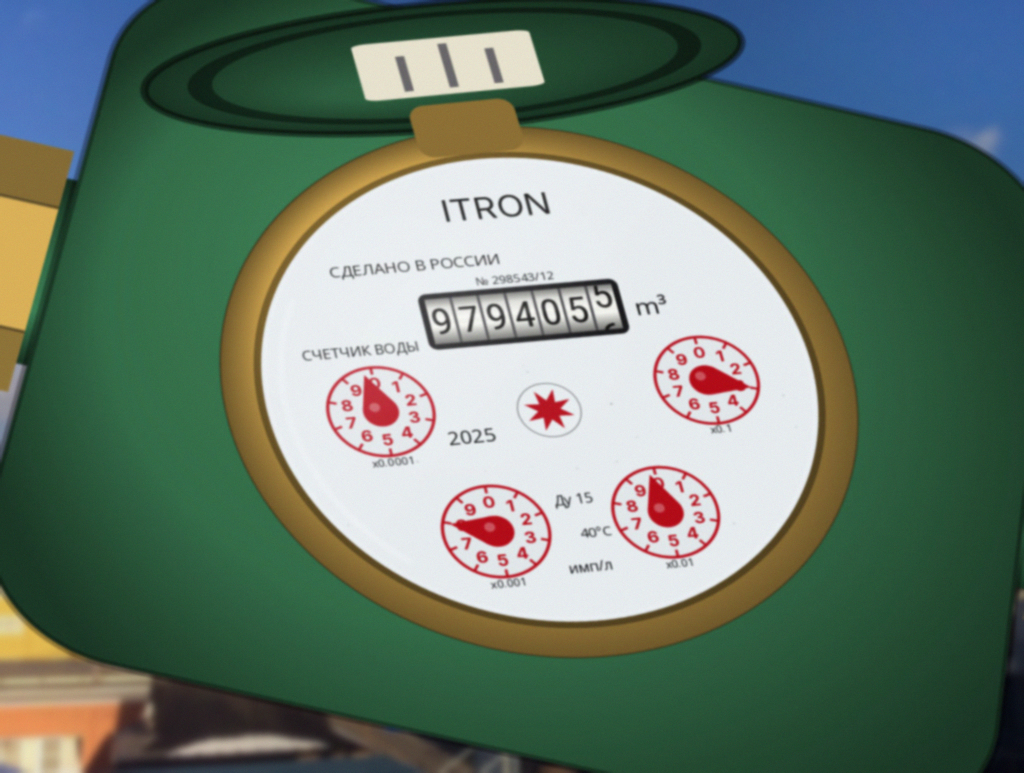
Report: 9794055.2979m³
